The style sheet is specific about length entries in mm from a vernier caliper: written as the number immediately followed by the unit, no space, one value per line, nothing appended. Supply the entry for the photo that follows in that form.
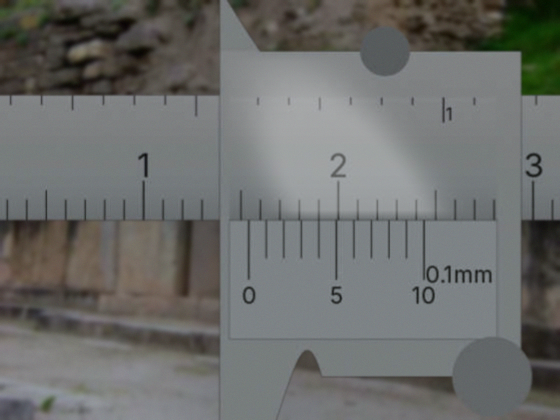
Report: 15.4mm
